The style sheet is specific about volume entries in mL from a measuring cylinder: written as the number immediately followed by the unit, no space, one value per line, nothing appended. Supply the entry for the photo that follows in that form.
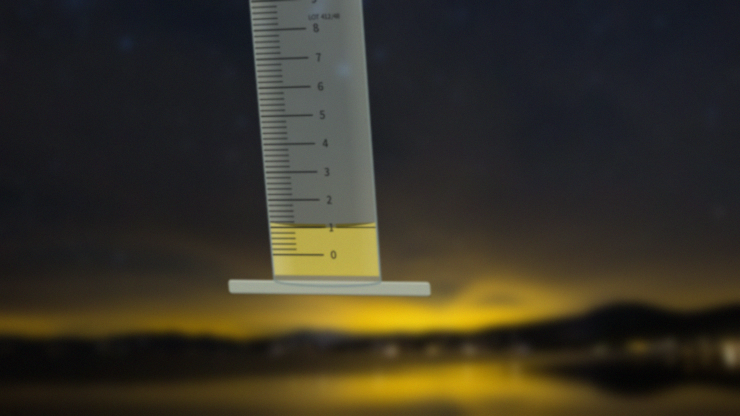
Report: 1mL
